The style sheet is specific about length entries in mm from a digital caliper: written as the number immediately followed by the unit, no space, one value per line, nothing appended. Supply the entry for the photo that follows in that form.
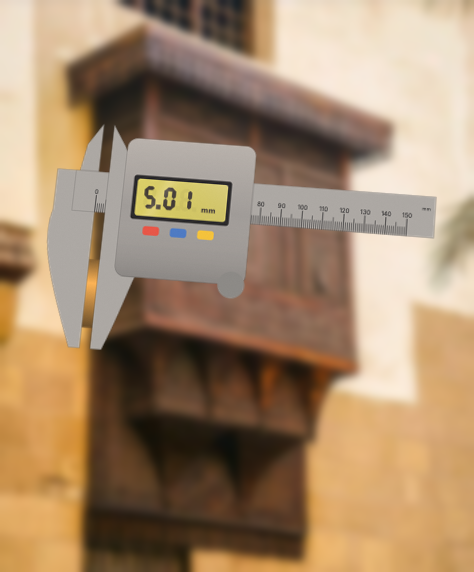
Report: 5.01mm
